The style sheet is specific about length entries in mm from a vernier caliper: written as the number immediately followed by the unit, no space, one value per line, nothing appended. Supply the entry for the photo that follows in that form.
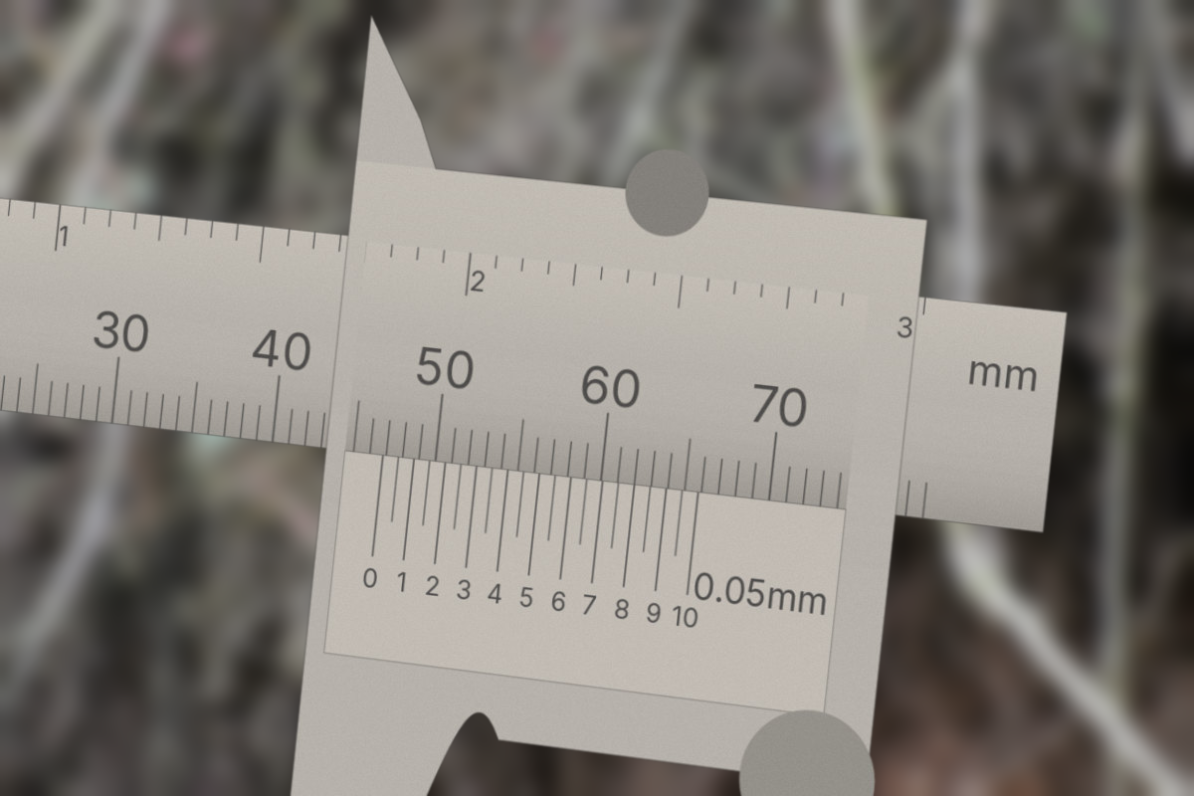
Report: 46.8mm
